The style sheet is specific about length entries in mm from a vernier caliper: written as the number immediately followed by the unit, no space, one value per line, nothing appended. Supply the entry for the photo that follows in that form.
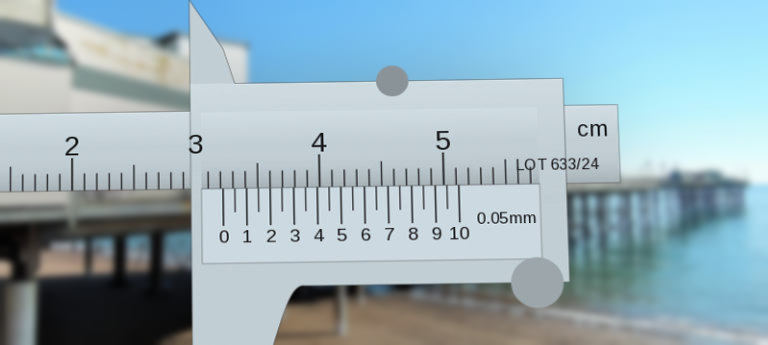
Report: 32.2mm
